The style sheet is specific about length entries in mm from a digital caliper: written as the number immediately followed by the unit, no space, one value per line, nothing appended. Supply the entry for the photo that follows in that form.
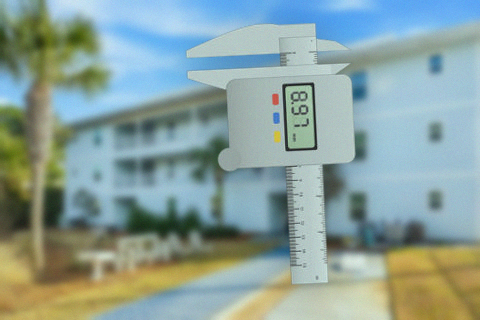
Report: 8.97mm
